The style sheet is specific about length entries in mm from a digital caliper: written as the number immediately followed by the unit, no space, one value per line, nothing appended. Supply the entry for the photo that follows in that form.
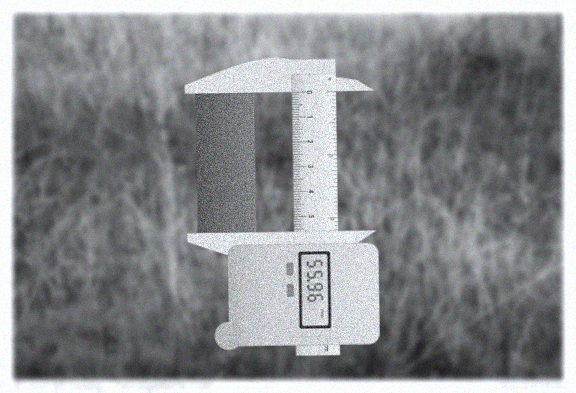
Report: 55.96mm
